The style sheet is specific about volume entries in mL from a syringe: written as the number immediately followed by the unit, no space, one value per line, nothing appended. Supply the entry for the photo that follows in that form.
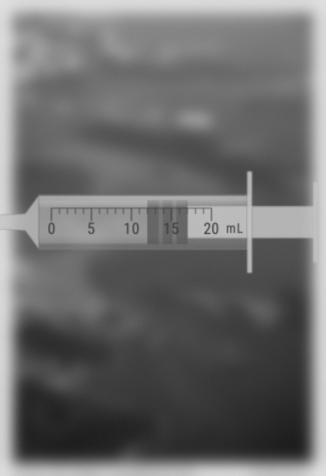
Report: 12mL
